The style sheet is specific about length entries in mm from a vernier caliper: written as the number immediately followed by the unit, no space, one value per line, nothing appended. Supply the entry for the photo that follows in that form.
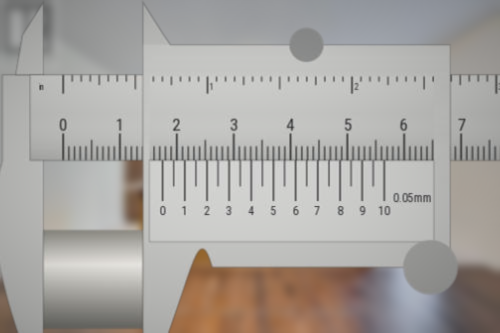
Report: 17.5mm
